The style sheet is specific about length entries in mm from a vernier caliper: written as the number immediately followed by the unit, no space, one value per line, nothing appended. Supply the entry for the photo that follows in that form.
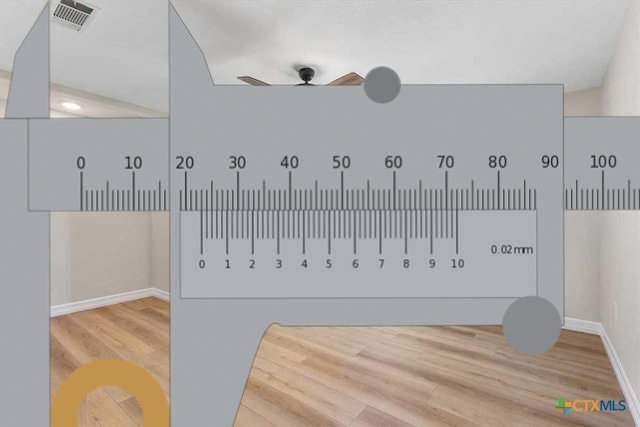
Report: 23.0mm
